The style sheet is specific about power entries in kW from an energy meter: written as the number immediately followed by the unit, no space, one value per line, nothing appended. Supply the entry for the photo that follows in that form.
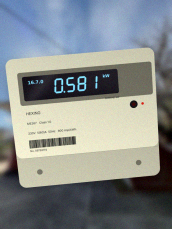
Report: 0.581kW
